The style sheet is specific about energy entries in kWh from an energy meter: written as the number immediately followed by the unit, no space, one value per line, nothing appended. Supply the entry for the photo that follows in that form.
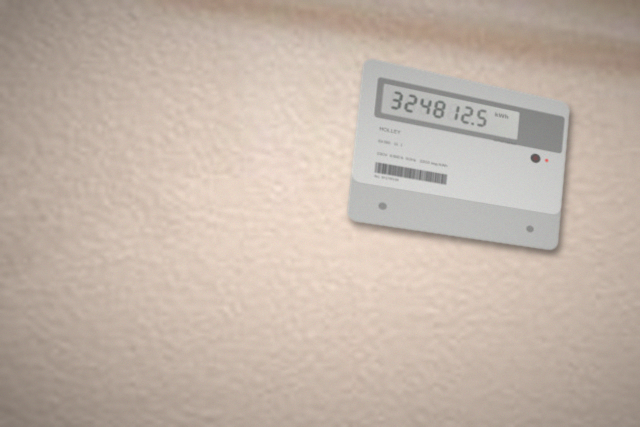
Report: 324812.5kWh
